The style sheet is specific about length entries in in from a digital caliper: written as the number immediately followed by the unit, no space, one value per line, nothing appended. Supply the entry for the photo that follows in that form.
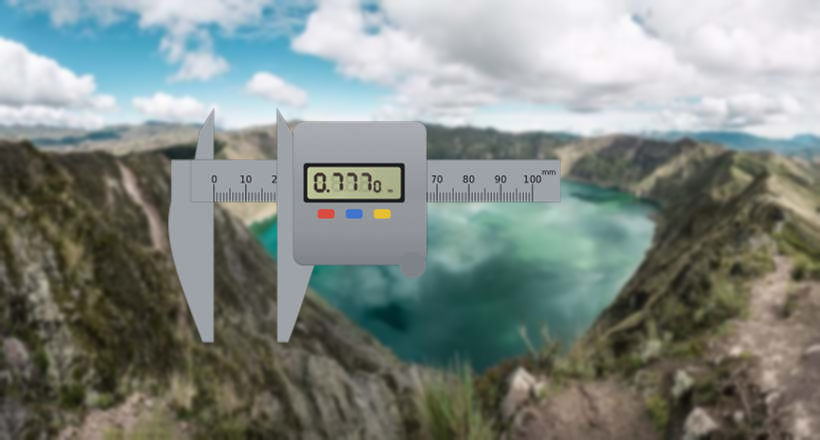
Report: 0.7770in
